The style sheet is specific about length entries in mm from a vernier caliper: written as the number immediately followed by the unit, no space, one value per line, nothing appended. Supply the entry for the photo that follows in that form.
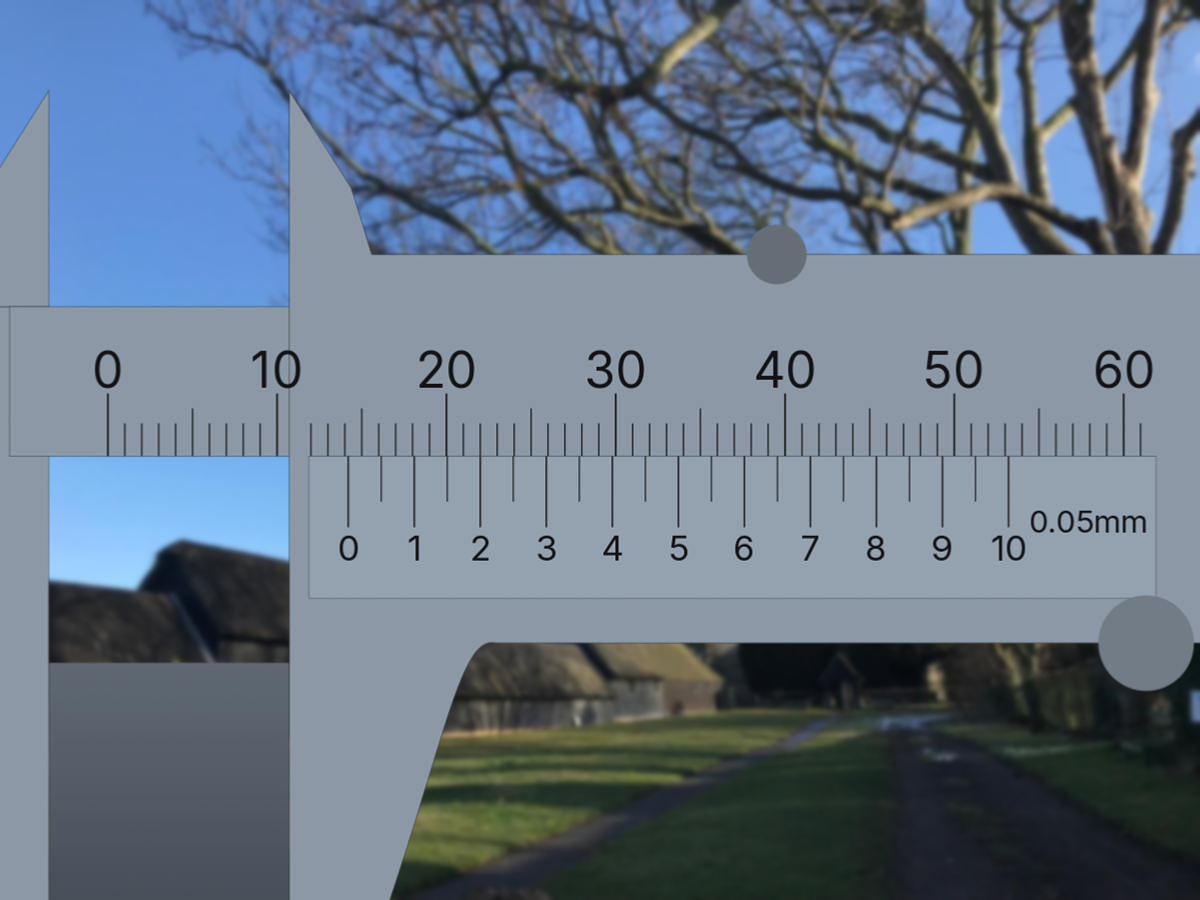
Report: 14.2mm
